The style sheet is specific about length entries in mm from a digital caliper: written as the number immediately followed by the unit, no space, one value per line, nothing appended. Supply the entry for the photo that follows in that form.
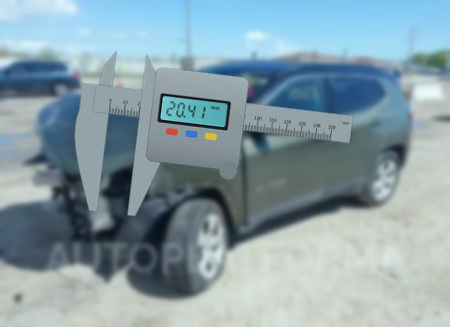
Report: 20.41mm
